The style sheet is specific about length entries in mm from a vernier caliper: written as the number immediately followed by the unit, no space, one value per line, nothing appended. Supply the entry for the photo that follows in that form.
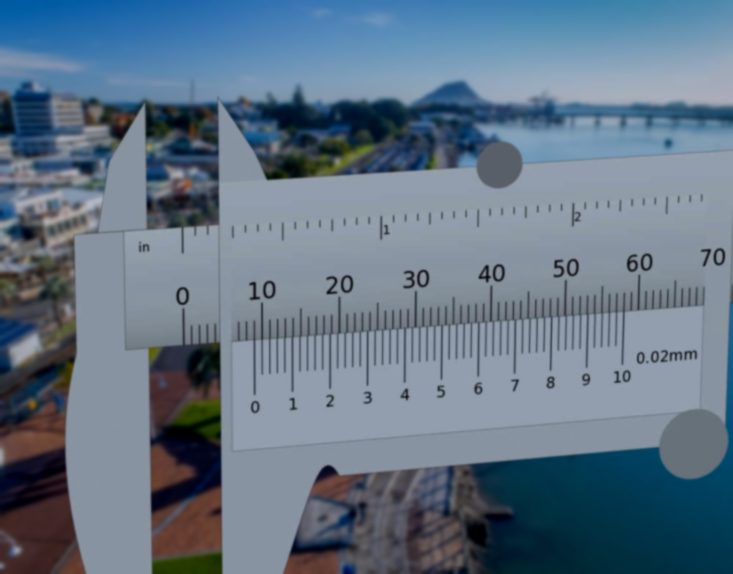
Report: 9.0mm
